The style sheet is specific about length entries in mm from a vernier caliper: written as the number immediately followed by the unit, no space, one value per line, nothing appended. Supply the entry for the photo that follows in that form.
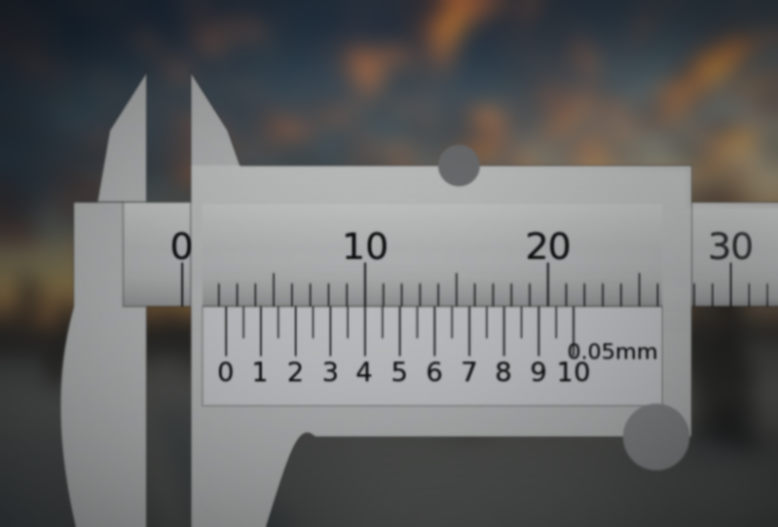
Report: 2.4mm
